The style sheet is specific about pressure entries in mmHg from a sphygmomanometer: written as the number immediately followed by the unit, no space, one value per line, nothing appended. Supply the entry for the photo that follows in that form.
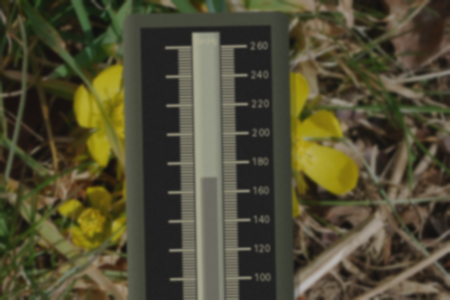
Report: 170mmHg
